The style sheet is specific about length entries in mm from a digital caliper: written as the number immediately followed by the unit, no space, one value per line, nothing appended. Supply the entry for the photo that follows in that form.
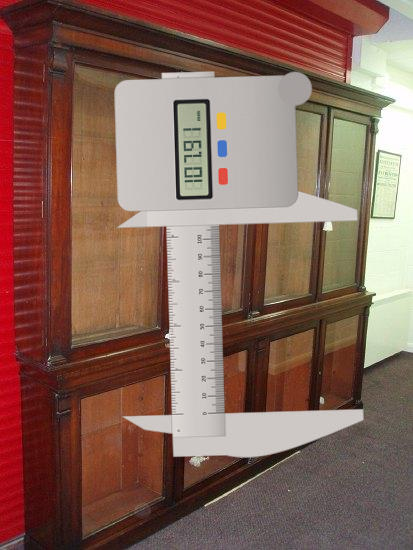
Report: 107.91mm
